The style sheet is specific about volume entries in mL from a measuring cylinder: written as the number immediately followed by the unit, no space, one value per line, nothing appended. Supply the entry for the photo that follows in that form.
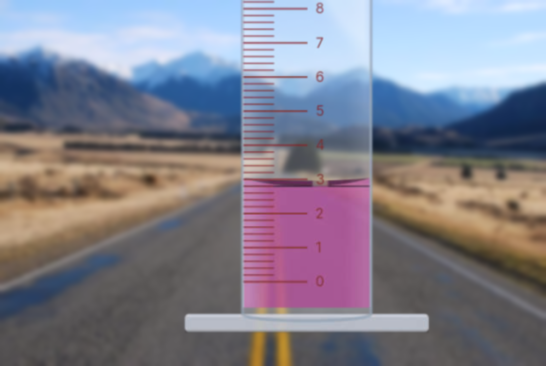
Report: 2.8mL
